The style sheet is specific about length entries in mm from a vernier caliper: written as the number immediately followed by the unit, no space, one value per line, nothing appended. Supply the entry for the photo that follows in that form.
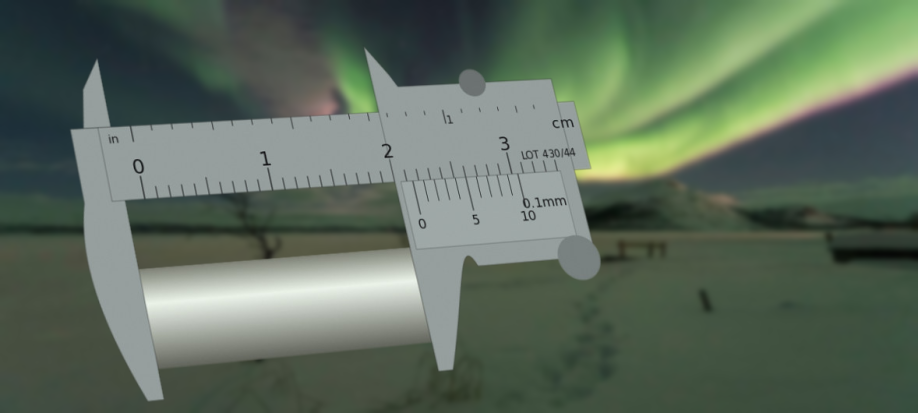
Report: 21.5mm
